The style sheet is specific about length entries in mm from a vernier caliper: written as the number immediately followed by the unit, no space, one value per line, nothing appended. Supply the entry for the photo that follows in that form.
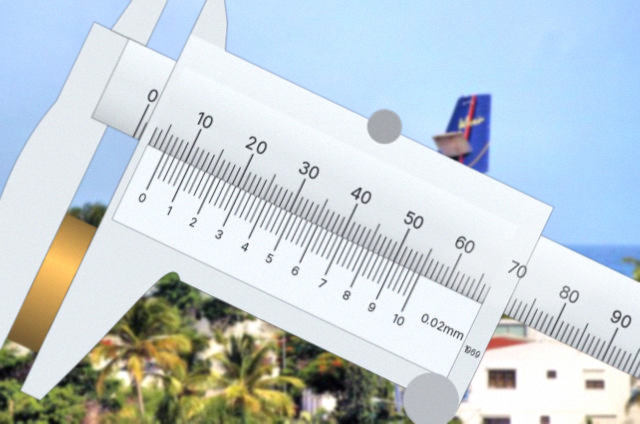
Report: 6.0mm
